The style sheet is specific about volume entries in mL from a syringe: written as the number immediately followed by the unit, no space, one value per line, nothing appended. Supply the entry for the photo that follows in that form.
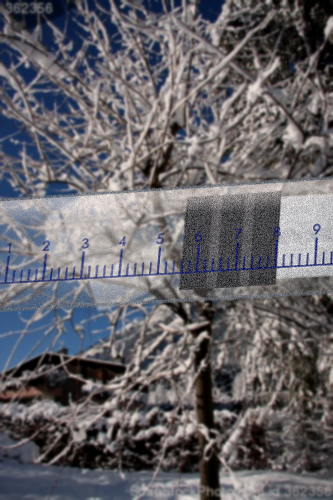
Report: 5.6mL
